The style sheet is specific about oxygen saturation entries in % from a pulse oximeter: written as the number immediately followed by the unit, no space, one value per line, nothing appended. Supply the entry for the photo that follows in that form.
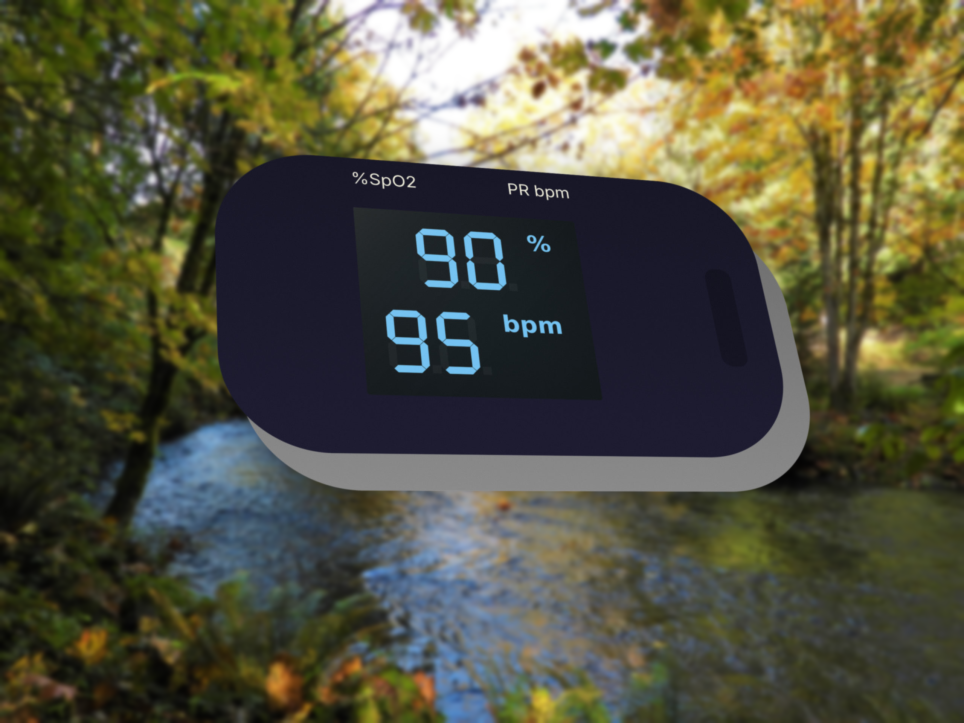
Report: 90%
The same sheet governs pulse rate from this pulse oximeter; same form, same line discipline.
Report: 95bpm
